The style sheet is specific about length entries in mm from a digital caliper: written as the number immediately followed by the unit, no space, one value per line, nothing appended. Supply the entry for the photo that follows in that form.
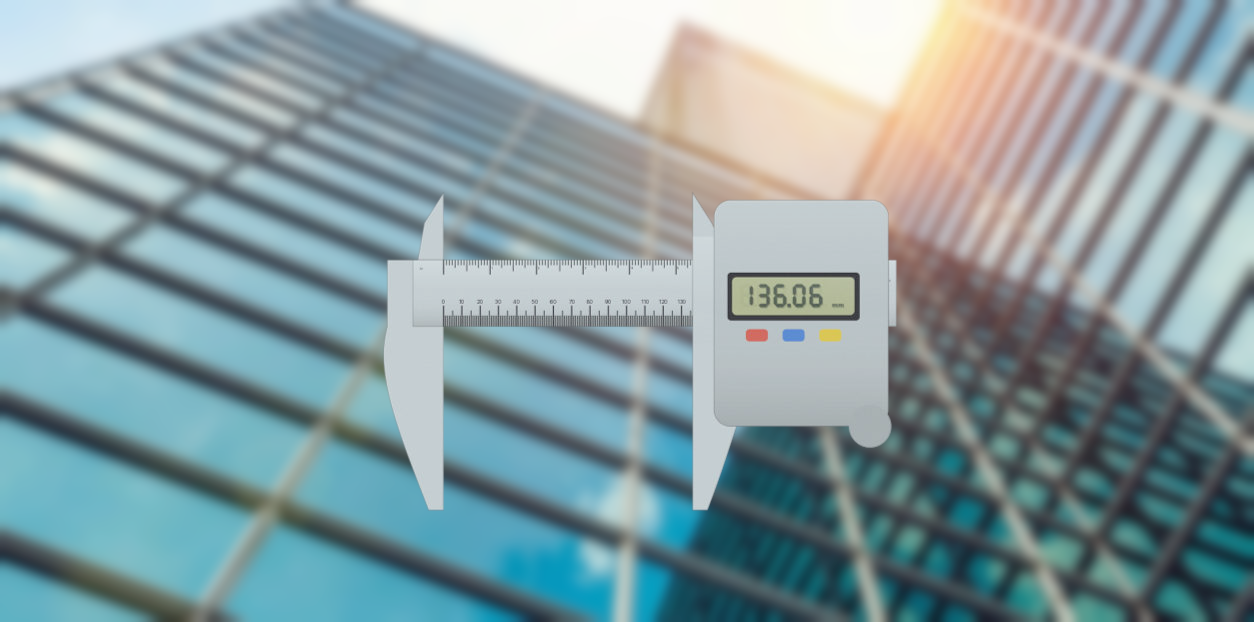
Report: 136.06mm
